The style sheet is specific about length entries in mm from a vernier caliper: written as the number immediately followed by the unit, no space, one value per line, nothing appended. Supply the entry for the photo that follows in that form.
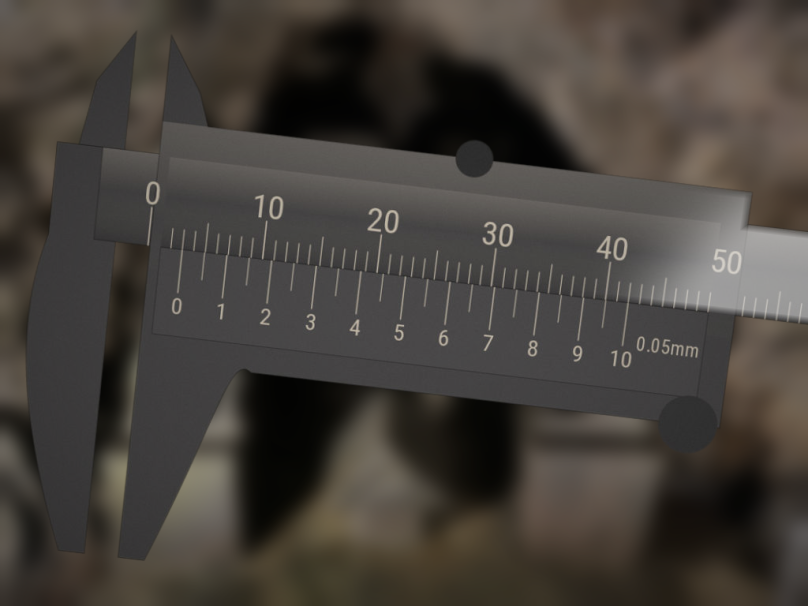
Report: 3.0mm
